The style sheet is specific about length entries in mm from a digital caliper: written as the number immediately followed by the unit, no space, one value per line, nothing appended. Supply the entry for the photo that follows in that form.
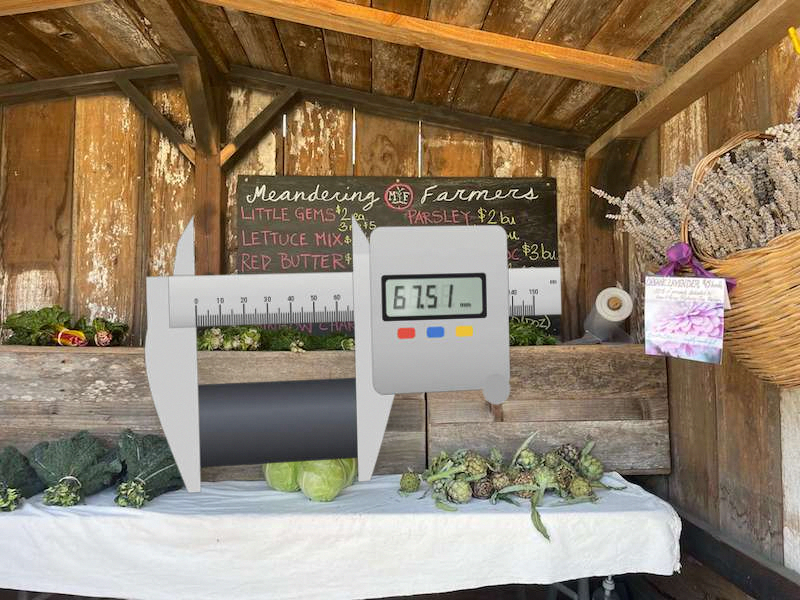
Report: 67.51mm
